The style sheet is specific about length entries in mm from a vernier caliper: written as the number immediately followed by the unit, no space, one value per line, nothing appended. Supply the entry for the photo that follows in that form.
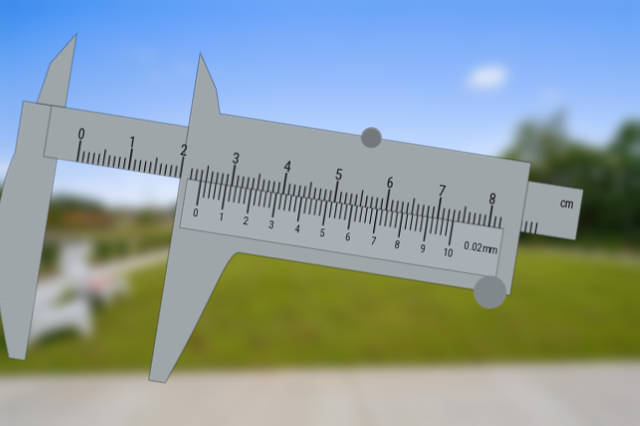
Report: 24.0mm
